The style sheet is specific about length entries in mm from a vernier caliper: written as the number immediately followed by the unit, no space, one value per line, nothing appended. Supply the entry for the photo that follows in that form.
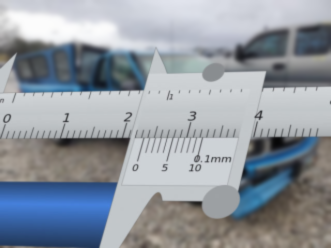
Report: 23.4mm
